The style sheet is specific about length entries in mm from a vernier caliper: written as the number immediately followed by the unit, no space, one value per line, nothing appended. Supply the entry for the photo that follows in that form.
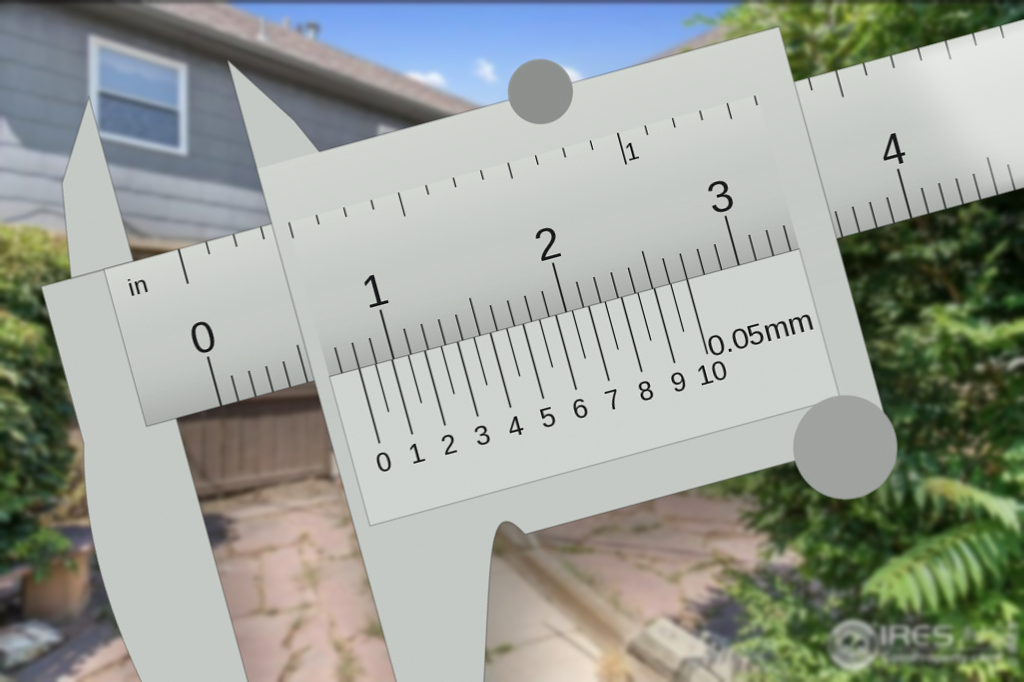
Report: 8.0mm
